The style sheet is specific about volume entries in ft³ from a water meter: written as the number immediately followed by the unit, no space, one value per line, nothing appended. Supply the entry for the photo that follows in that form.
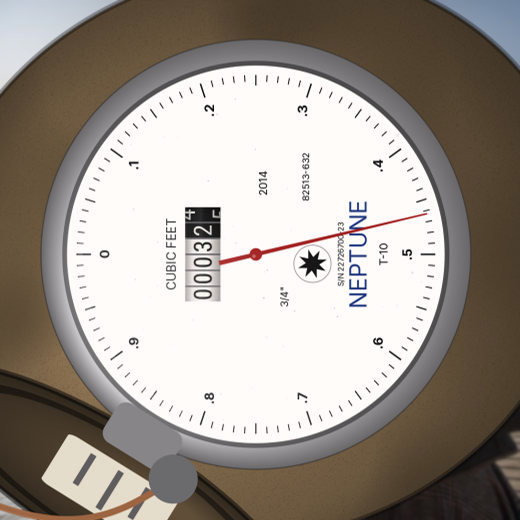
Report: 324.46ft³
